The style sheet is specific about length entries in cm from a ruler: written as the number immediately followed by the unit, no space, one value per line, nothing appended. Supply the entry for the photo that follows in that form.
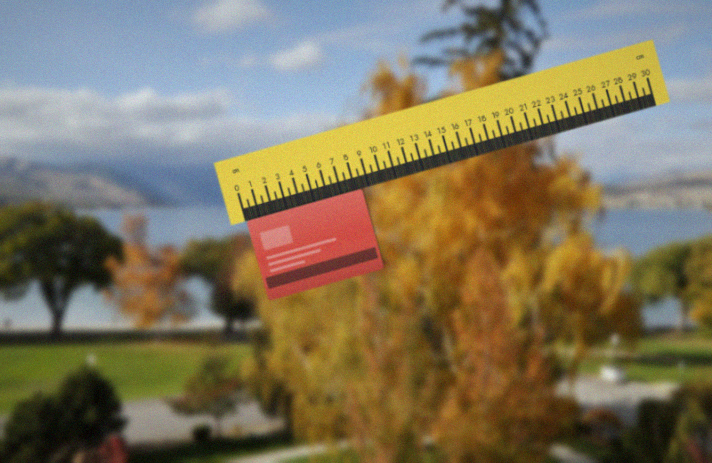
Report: 8.5cm
